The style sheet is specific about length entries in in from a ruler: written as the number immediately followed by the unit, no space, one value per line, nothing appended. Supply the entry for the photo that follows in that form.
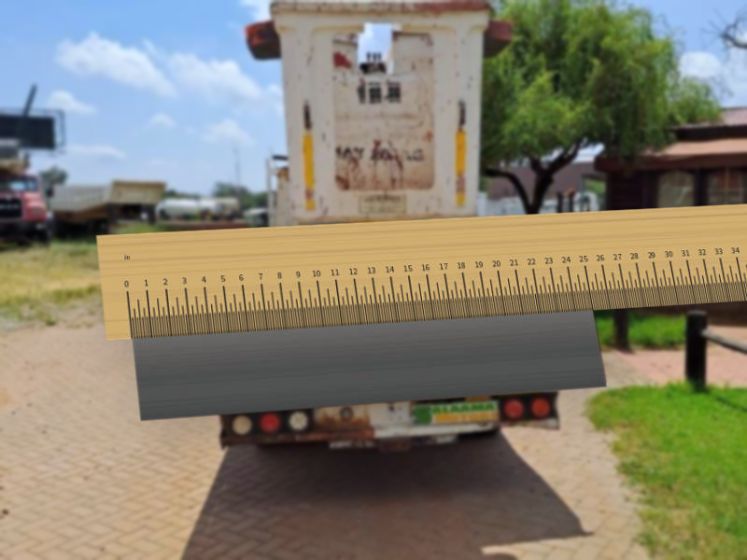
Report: 25in
